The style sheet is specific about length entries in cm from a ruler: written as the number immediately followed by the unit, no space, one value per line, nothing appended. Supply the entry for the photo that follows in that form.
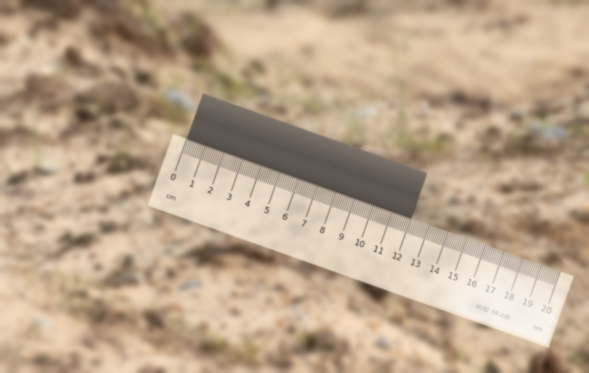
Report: 12cm
